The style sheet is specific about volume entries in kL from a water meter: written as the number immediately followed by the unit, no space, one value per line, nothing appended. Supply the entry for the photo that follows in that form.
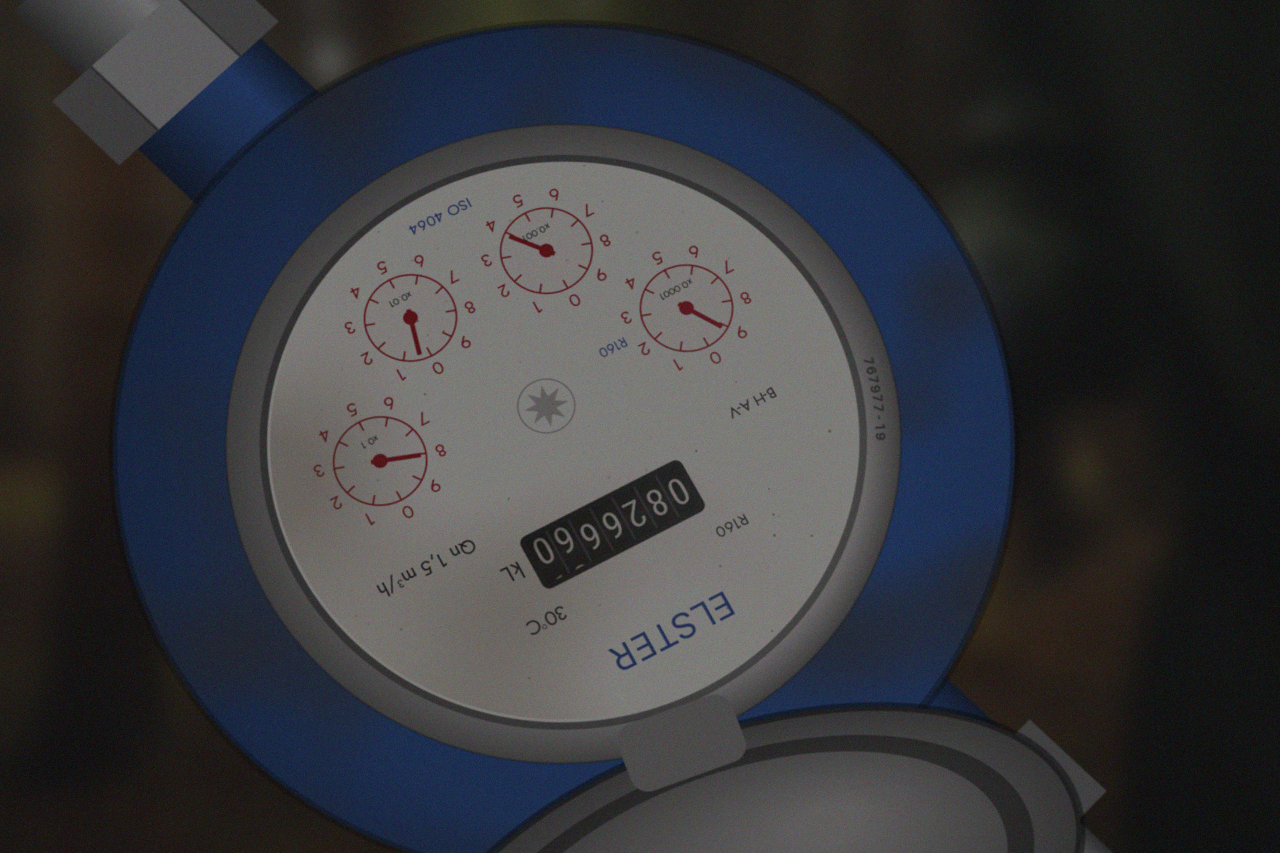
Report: 826659.8039kL
